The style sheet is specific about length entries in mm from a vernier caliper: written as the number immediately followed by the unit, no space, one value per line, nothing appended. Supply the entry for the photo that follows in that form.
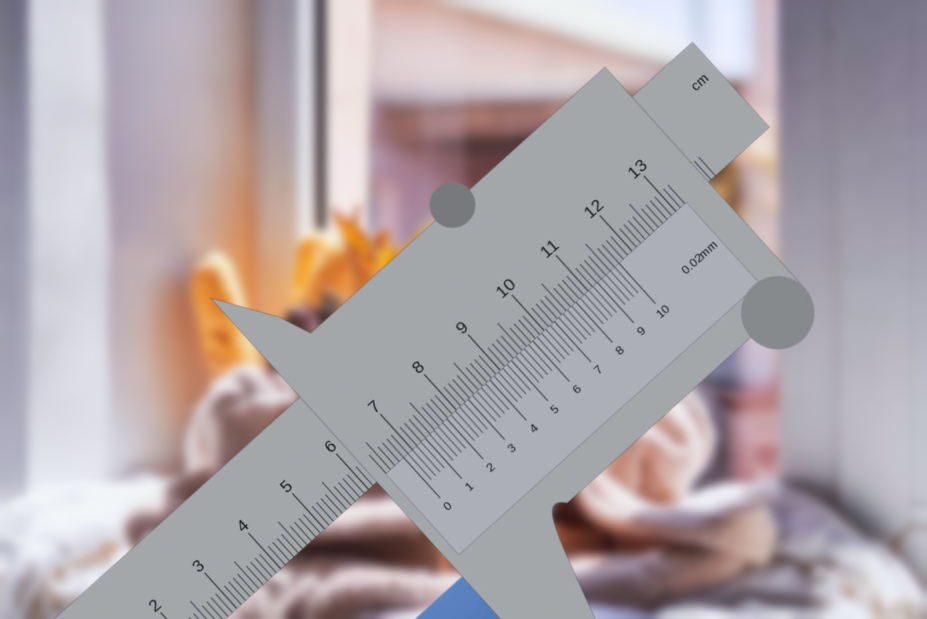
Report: 68.0mm
